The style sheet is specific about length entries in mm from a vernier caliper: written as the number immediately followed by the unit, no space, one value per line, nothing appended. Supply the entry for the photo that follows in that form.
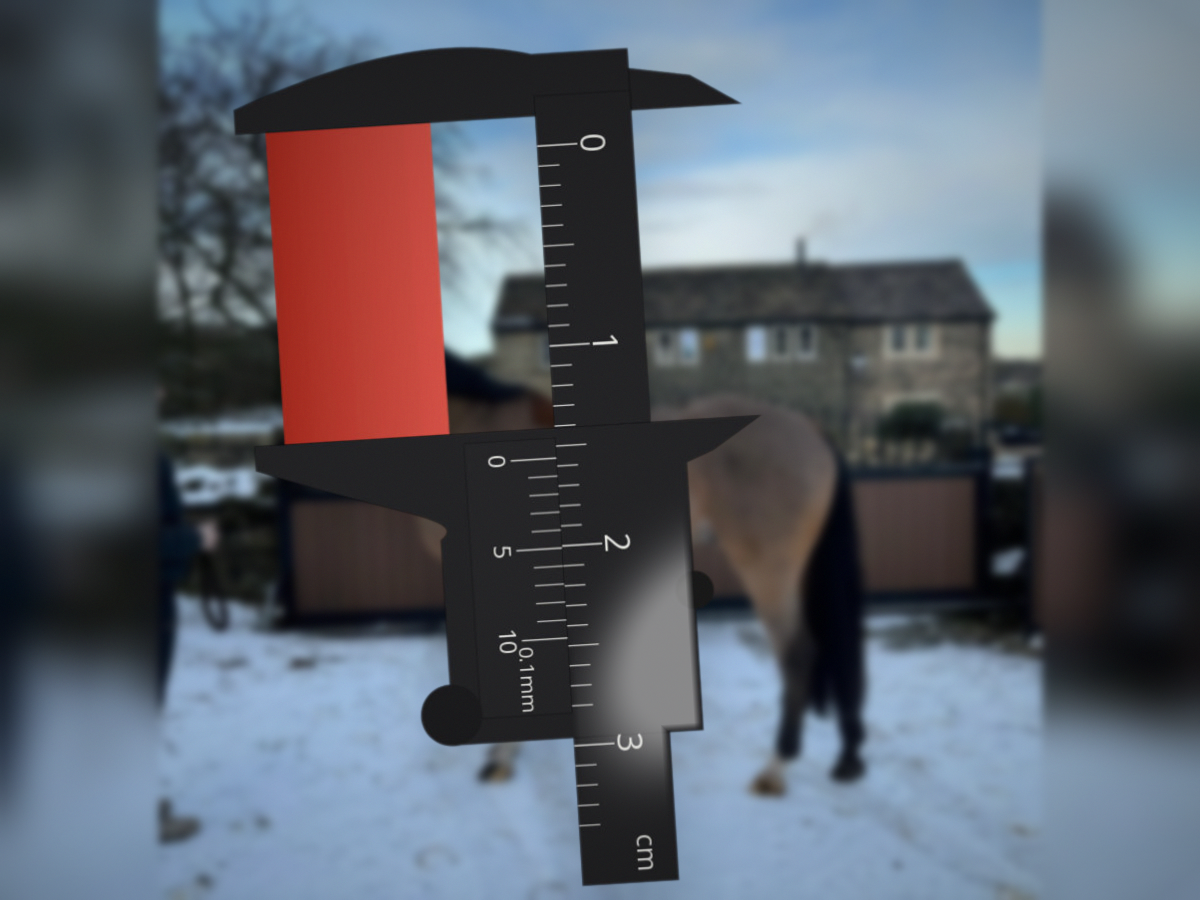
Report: 15.6mm
